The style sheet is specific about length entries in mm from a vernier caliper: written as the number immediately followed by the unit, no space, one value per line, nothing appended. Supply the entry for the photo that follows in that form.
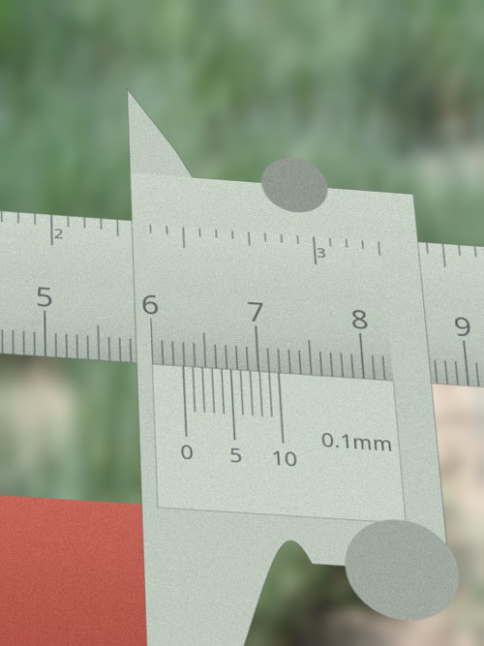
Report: 62.9mm
